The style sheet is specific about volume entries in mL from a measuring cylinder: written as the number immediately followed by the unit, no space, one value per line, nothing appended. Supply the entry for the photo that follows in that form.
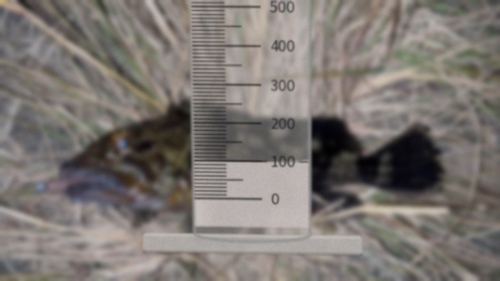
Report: 100mL
